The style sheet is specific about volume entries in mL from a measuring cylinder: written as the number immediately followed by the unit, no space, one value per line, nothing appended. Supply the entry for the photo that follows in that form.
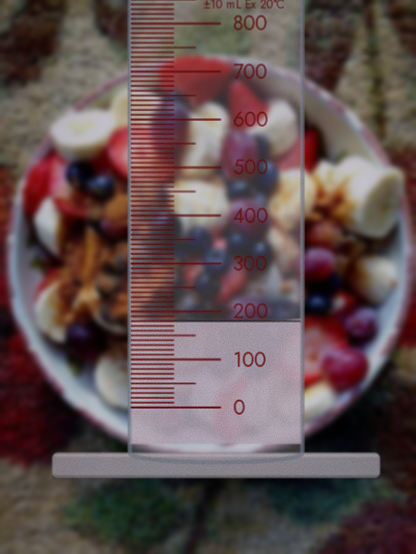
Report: 180mL
